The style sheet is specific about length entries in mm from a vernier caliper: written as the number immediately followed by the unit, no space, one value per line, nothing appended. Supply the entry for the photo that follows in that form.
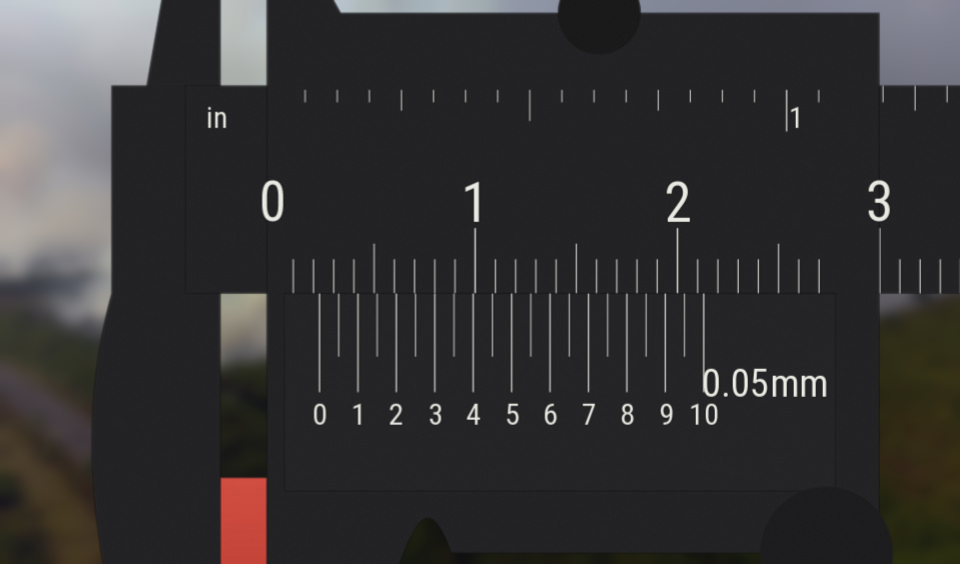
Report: 2.3mm
